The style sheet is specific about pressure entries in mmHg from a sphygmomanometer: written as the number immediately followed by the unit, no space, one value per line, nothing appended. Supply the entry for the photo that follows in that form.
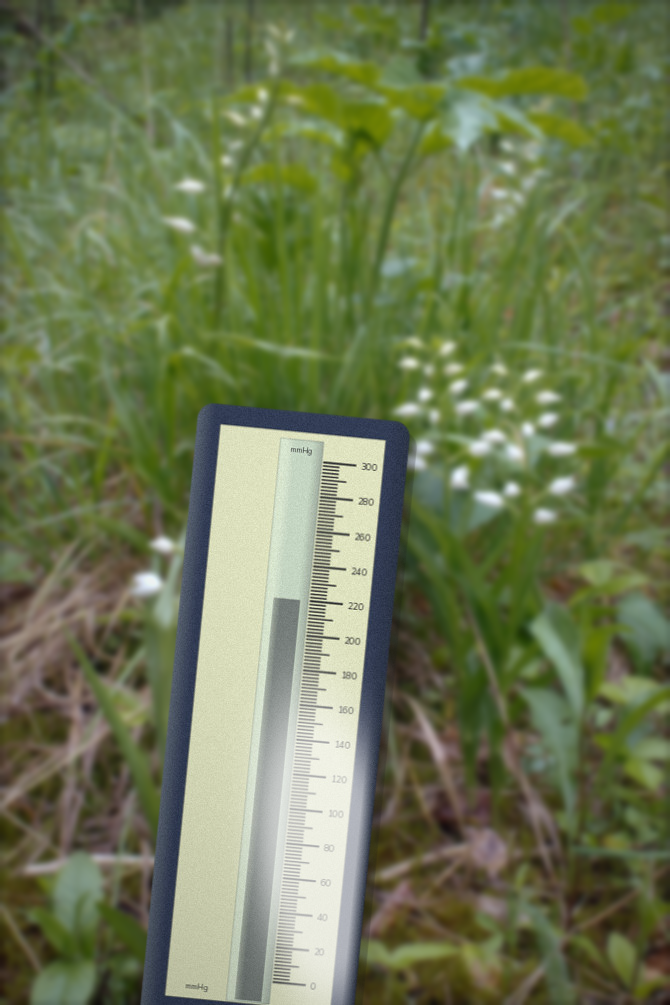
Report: 220mmHg
